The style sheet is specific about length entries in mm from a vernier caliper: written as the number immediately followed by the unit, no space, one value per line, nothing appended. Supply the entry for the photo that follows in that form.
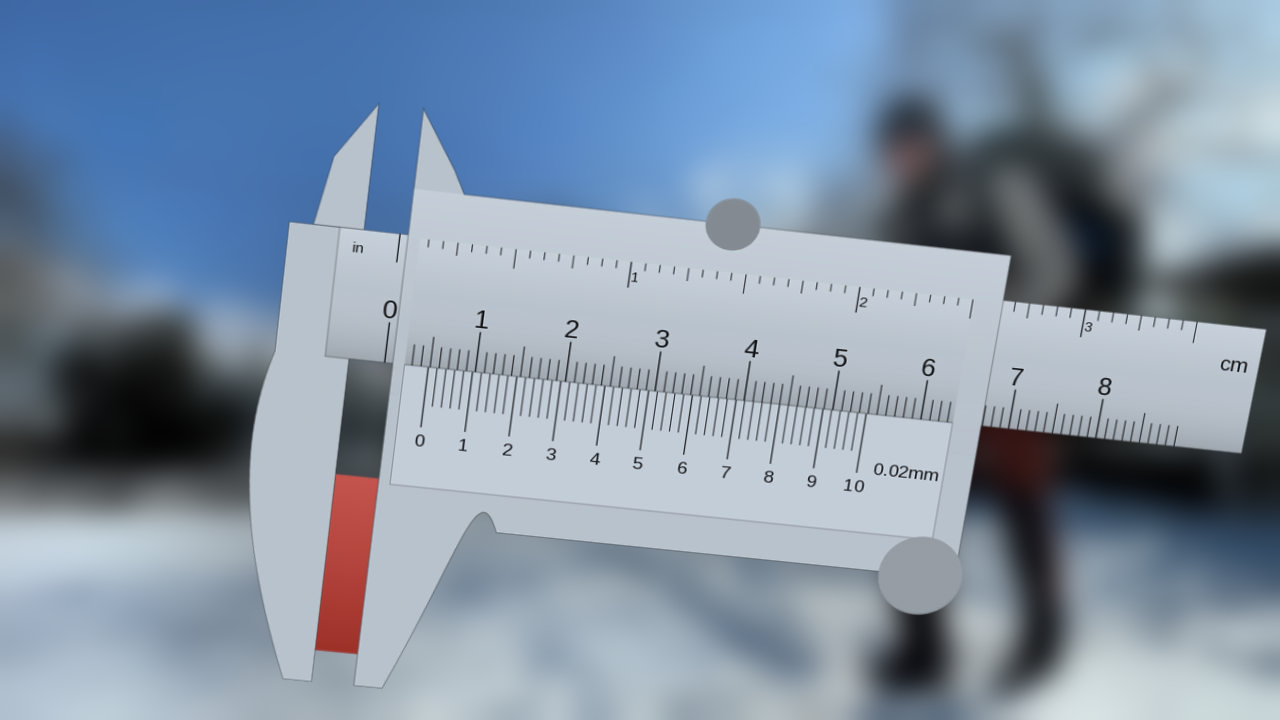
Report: 4.8mm
